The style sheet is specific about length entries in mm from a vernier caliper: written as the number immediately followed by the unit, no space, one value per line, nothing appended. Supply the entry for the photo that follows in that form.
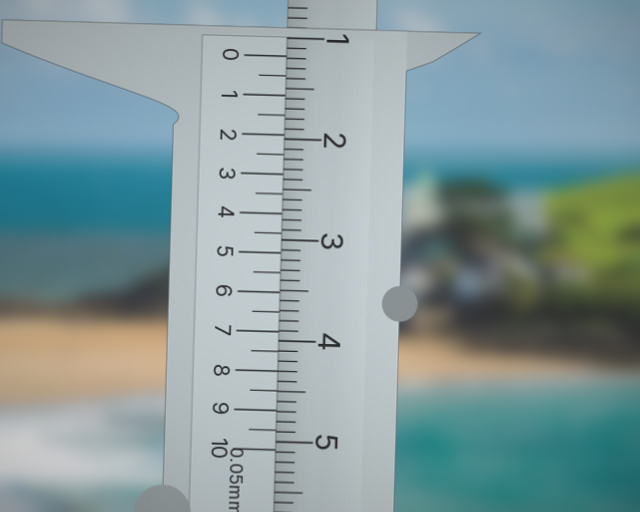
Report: 11.8mm
